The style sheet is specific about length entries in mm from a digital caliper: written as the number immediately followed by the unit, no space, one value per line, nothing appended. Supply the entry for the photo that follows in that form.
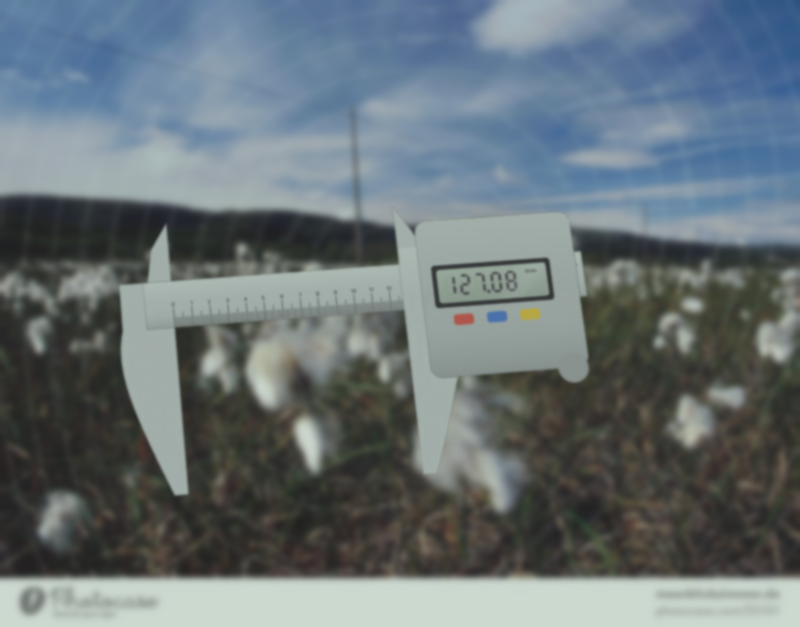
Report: 127.08mm
